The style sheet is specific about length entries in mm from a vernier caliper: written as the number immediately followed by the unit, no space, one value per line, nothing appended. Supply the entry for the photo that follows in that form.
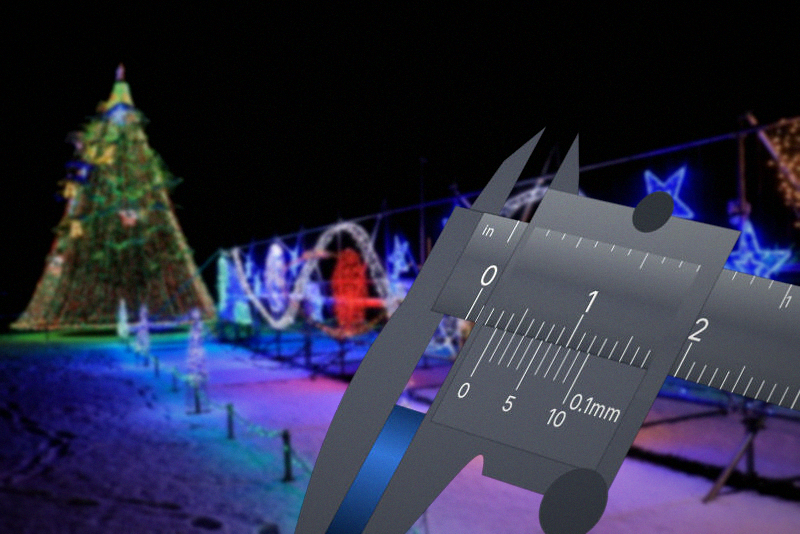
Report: 3.2mm
